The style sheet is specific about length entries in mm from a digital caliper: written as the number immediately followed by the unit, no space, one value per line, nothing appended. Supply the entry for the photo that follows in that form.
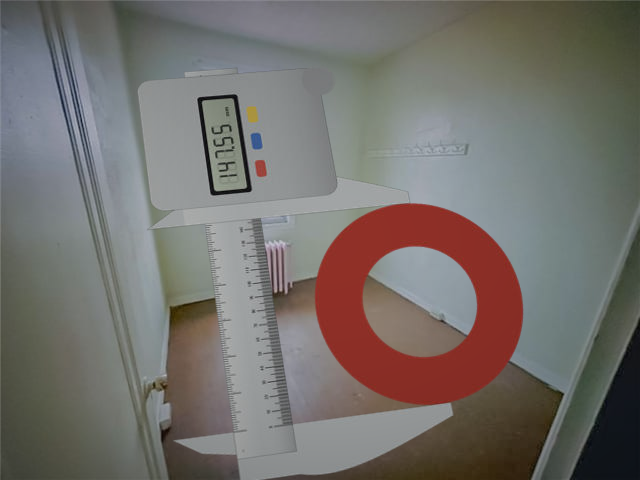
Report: 147.55mm
